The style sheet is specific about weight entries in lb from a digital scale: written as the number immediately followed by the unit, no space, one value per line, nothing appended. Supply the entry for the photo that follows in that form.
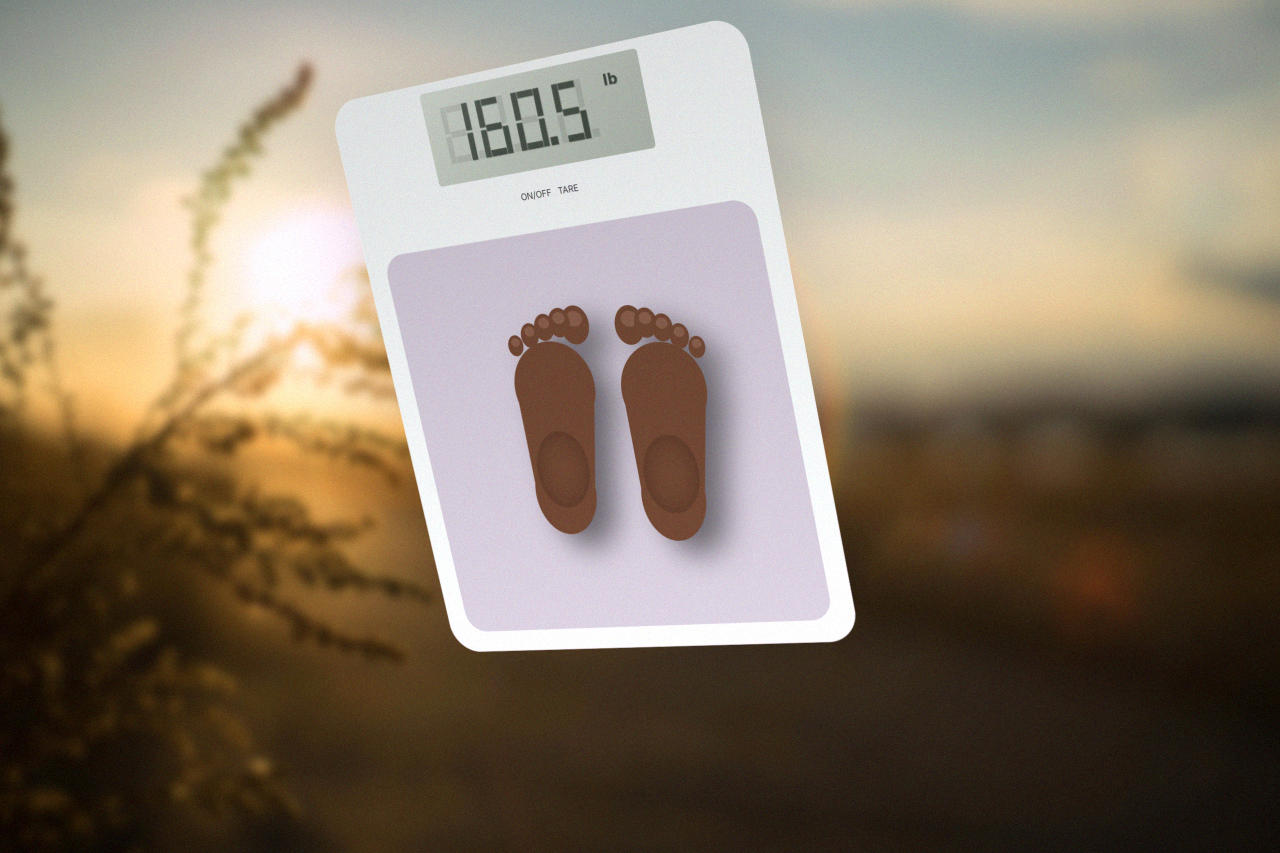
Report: 160.5lb
